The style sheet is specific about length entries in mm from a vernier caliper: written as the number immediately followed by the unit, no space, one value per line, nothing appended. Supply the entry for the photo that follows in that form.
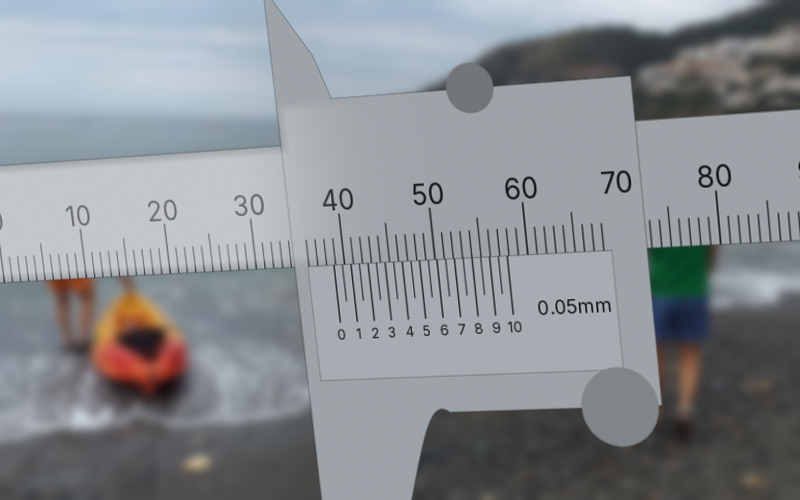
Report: 38.8mm
